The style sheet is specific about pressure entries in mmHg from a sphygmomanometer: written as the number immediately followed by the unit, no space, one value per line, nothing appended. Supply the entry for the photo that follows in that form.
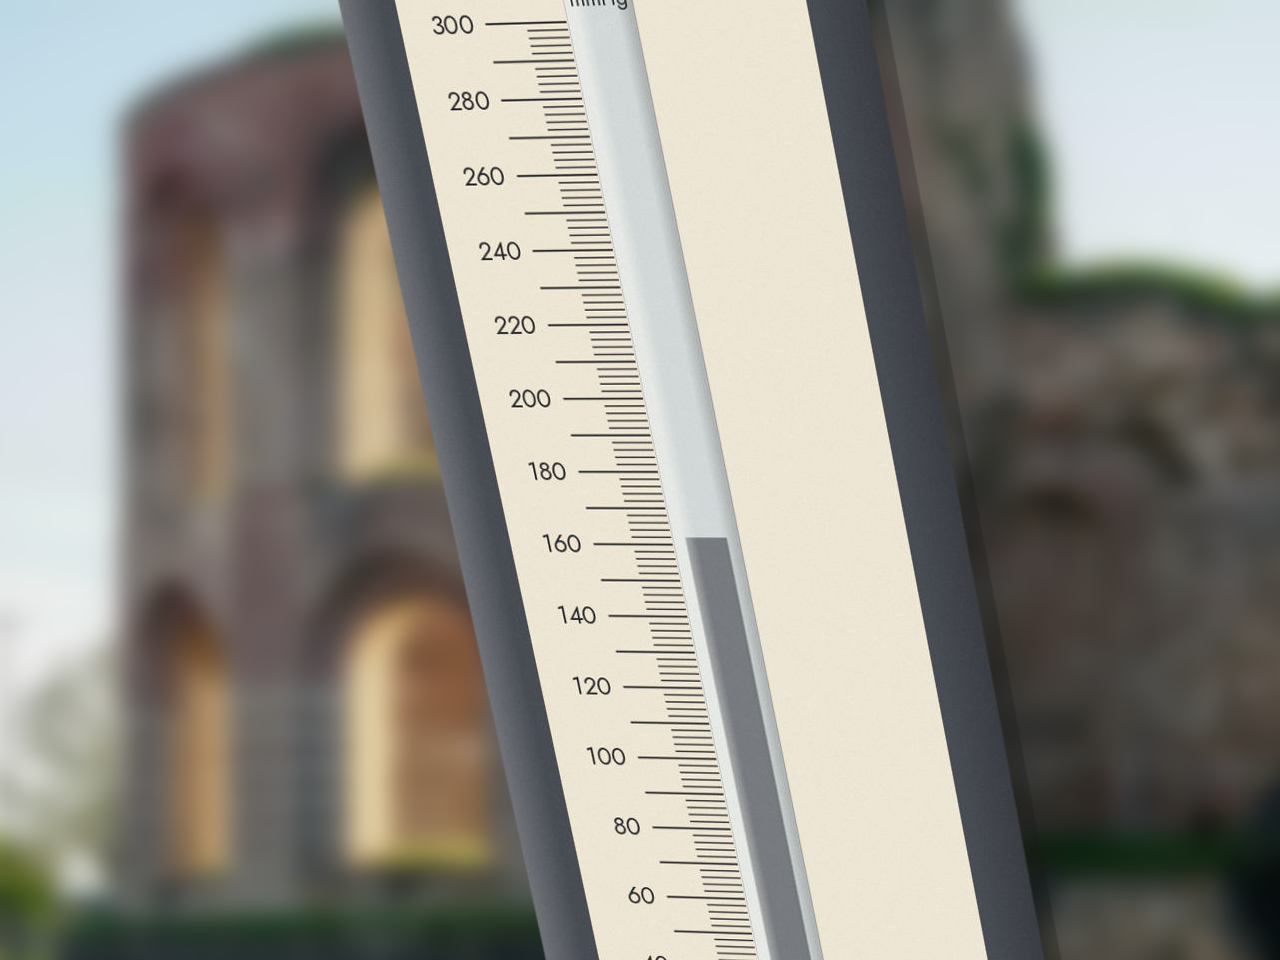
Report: 162mmHg
